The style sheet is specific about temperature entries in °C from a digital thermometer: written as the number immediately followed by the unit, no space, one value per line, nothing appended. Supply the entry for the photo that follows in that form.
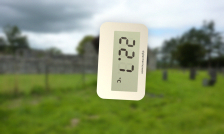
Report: 22.7°C
